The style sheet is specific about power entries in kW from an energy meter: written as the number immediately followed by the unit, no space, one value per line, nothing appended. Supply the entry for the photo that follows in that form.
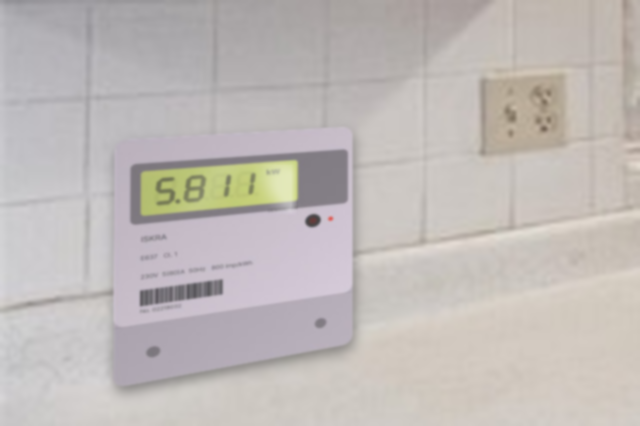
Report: 5.811kW
